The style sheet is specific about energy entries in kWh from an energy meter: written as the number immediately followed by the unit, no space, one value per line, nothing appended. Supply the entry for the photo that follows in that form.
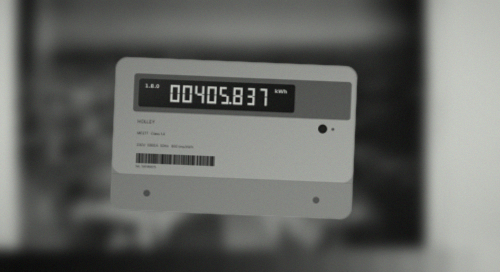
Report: 405.837kWh
